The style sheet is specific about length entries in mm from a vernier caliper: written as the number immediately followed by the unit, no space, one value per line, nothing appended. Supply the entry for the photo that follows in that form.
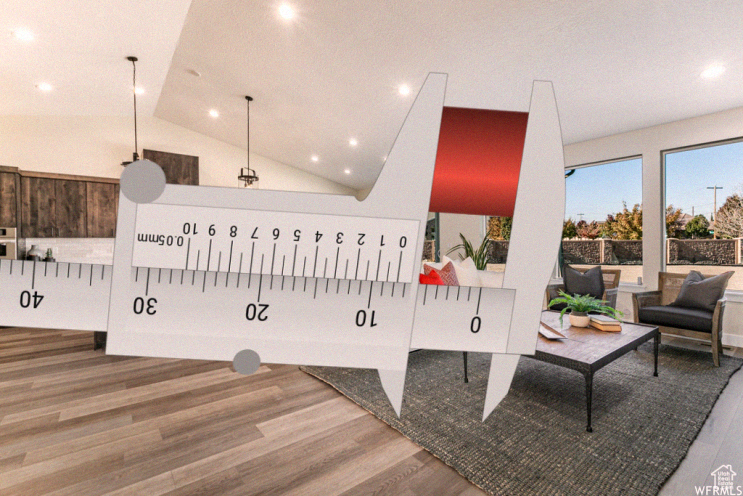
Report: 7.7mm
